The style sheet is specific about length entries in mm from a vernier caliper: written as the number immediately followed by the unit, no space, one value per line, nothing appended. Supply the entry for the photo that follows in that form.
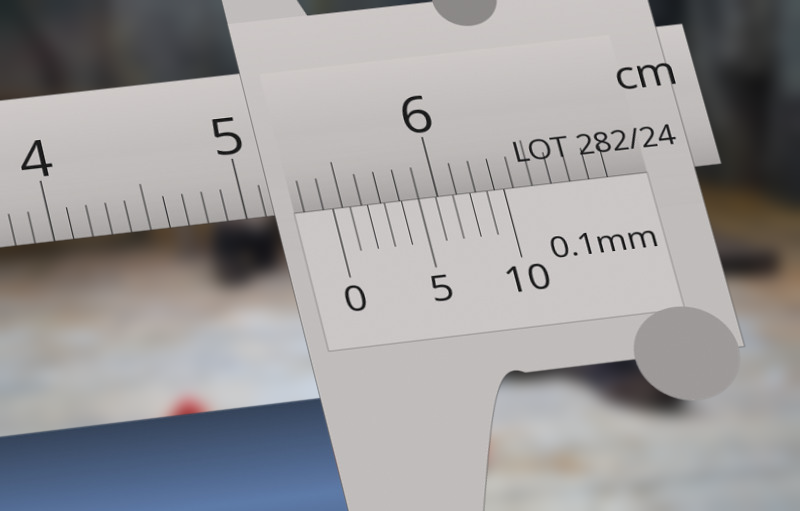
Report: 54.5mm
